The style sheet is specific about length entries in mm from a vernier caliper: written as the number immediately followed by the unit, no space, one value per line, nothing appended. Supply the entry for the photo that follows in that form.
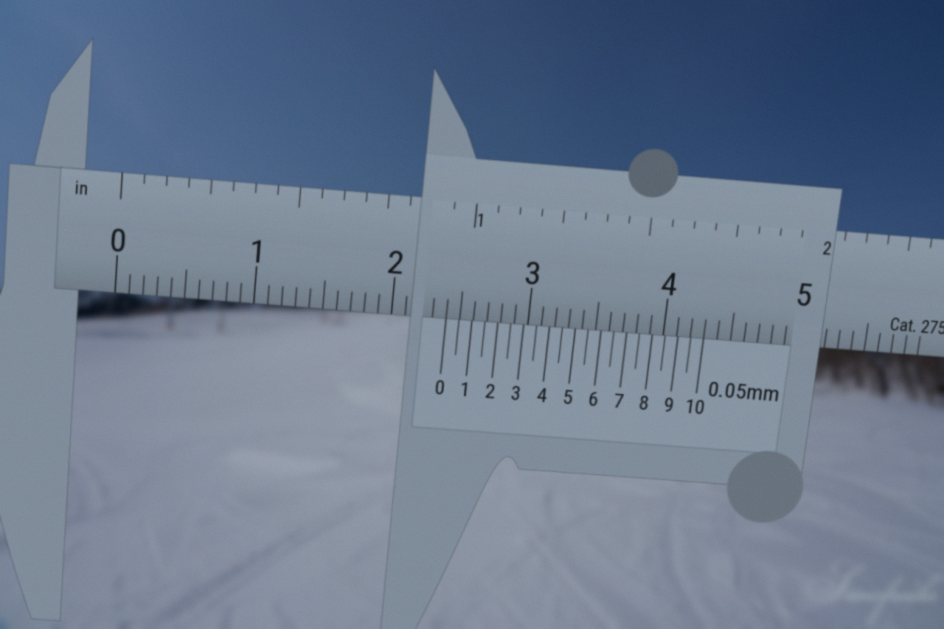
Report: 24.0mm
